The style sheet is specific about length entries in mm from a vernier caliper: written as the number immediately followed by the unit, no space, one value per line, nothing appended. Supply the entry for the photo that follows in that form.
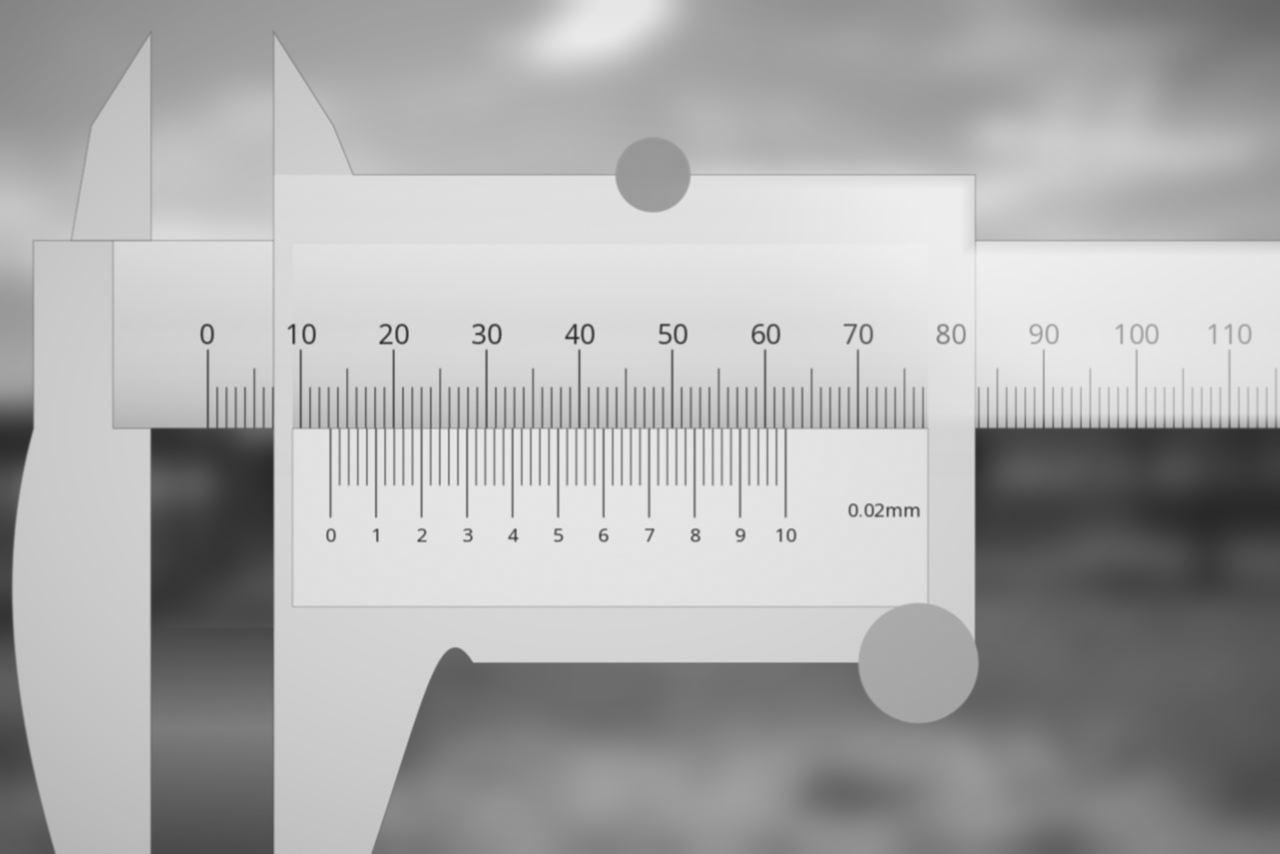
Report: 13.2mm
